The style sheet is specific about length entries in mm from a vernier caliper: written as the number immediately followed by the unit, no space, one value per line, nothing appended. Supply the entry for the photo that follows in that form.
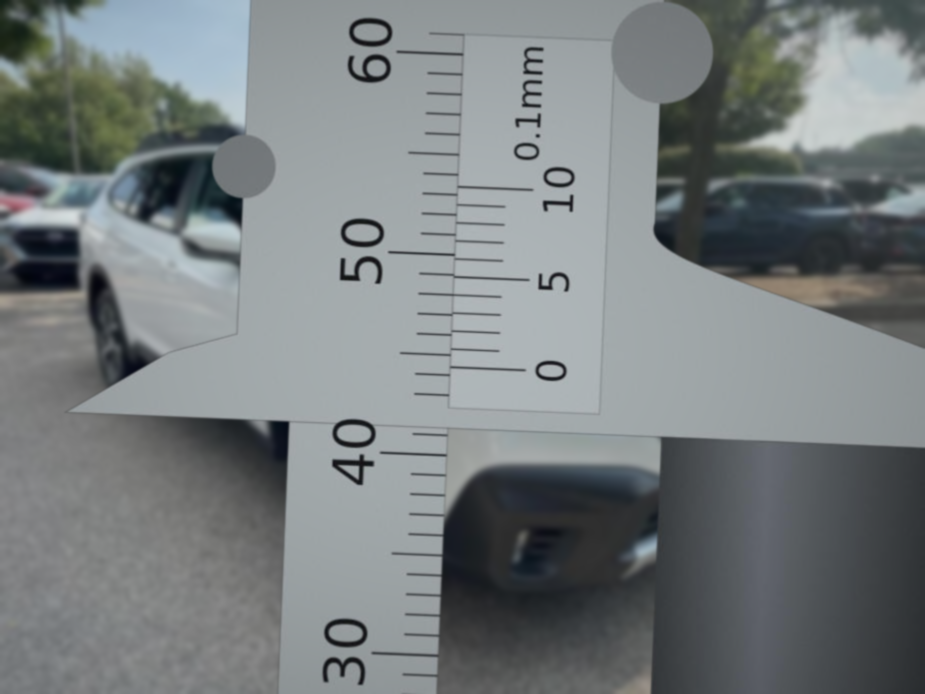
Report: 44.4mm
